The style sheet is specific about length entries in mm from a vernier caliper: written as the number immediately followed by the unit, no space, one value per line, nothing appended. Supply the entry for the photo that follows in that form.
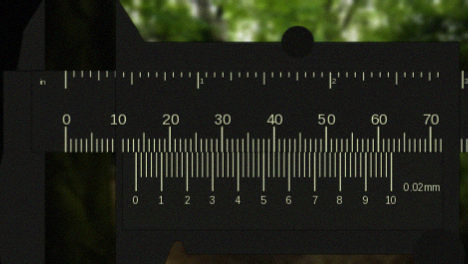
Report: 13.5mm
